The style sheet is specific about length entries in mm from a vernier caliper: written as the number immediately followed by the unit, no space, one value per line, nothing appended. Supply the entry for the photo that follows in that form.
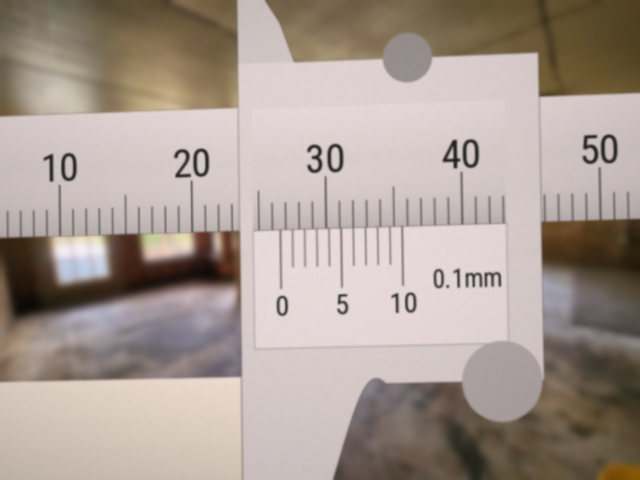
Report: 26.6mm
